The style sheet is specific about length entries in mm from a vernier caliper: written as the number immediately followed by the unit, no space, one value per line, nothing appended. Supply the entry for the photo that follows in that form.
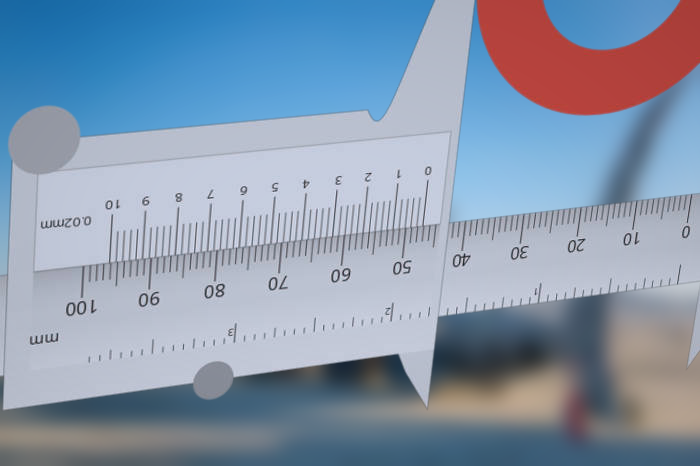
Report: 47.2mm
